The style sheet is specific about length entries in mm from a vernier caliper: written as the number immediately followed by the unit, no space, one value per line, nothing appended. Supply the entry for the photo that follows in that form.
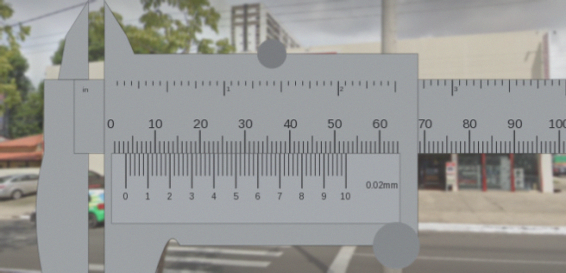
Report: 3.5mm
